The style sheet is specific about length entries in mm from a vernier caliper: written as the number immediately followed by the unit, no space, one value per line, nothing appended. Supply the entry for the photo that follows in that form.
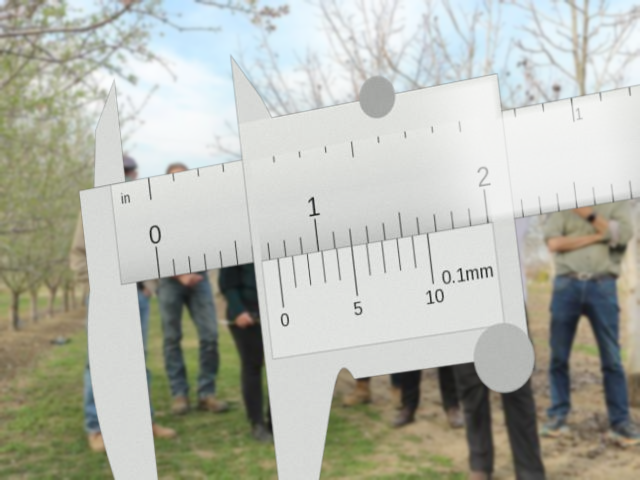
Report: 7.5mm
